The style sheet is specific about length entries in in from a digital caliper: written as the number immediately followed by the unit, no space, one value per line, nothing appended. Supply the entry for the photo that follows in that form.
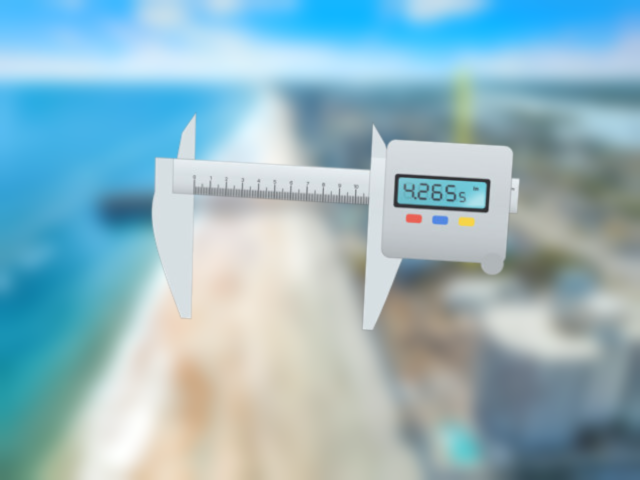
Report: 4.2655in
